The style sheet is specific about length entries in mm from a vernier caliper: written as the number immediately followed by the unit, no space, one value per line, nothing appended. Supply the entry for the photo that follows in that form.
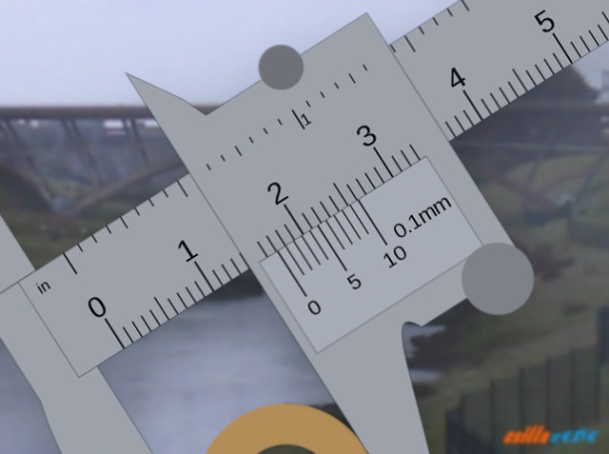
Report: 17.1mm
